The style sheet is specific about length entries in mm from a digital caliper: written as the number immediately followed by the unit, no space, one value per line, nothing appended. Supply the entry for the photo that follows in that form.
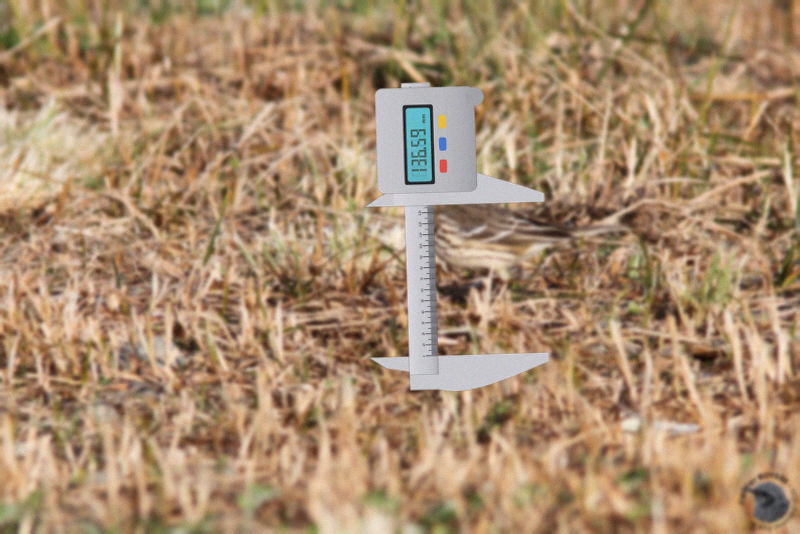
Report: 136.59mm
